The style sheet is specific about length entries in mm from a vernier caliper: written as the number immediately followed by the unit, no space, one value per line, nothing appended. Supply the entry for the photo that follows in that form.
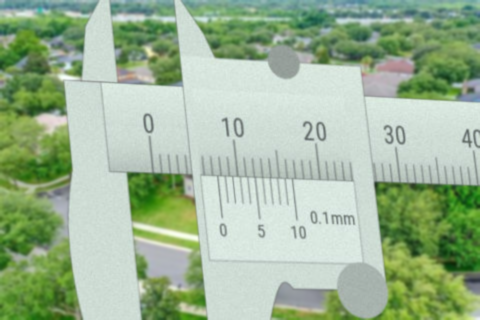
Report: 7.6mm
